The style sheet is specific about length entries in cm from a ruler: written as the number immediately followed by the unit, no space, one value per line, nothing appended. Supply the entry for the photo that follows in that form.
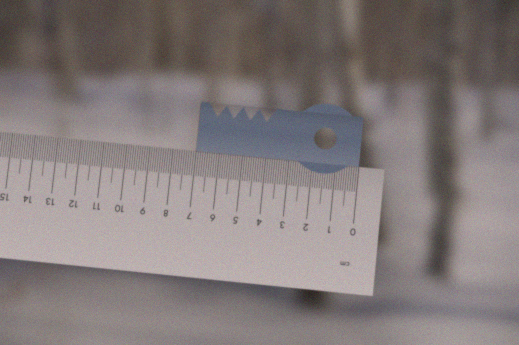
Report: 7cm
